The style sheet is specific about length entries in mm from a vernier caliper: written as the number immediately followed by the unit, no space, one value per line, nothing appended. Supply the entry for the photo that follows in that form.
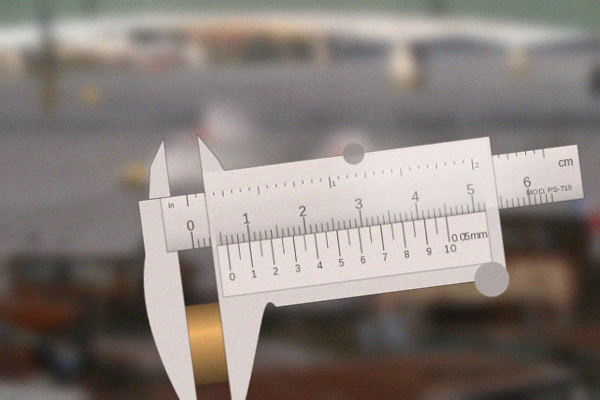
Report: 6.0mm
